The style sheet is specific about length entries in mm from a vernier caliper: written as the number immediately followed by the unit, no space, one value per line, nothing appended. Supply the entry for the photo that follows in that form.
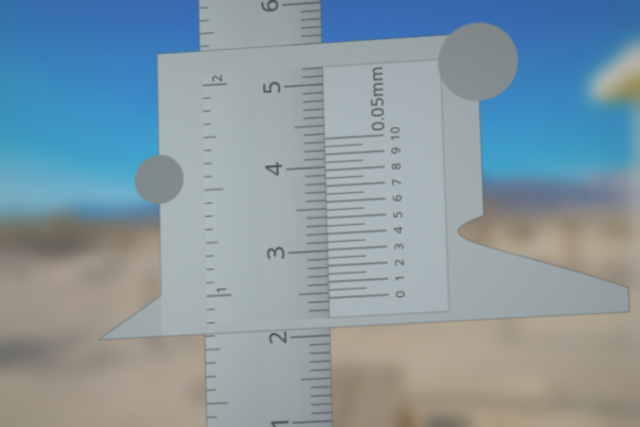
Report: 24.4mm
